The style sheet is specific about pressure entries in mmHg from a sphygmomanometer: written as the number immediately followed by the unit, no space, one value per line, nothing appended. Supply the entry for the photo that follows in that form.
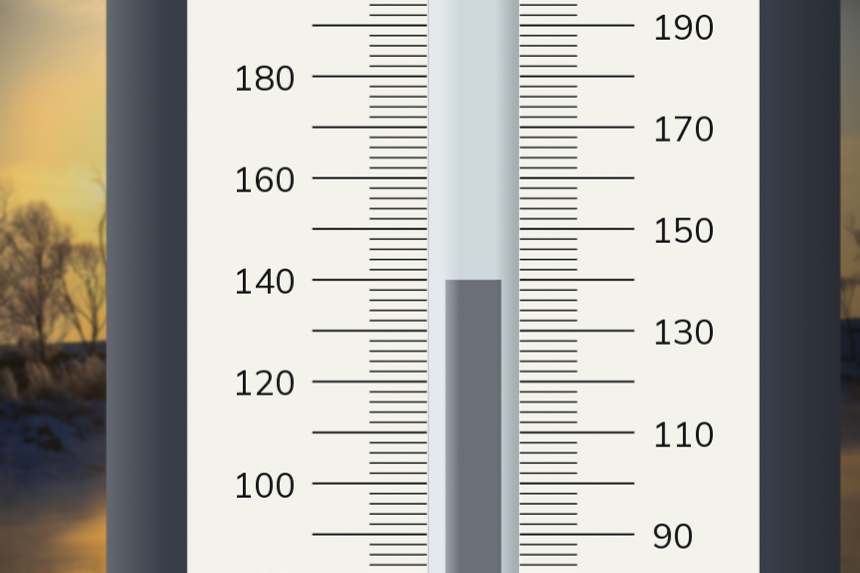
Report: 140mmHg
